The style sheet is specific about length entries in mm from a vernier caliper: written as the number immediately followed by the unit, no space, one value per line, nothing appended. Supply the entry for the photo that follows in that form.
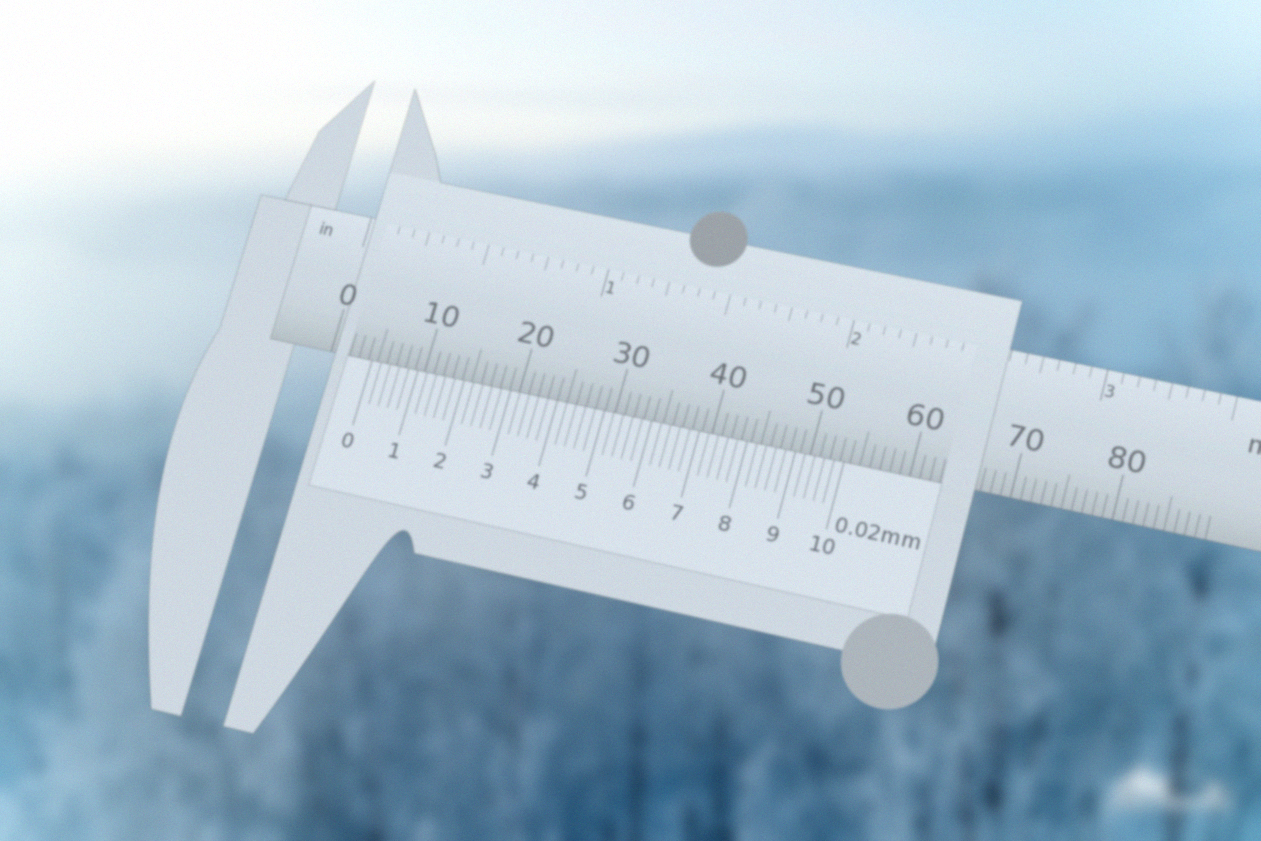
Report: 4.4mm
